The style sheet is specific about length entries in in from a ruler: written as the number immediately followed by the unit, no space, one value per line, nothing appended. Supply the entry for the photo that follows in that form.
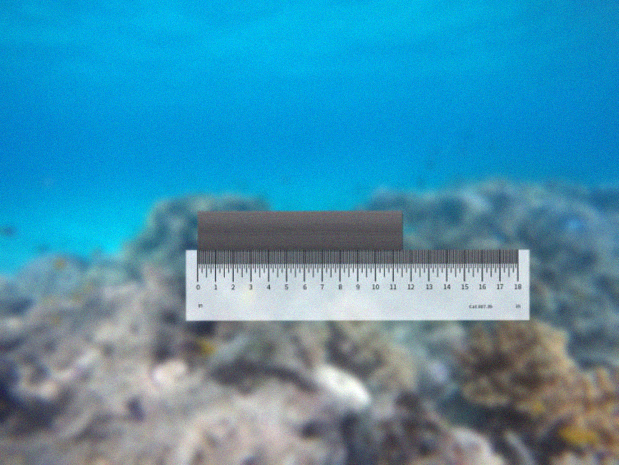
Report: 11.5in
